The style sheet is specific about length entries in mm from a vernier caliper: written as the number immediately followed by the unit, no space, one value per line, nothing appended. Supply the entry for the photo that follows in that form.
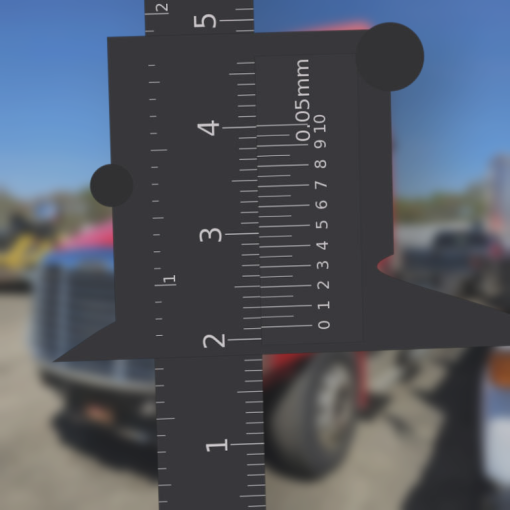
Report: 21.1mm
